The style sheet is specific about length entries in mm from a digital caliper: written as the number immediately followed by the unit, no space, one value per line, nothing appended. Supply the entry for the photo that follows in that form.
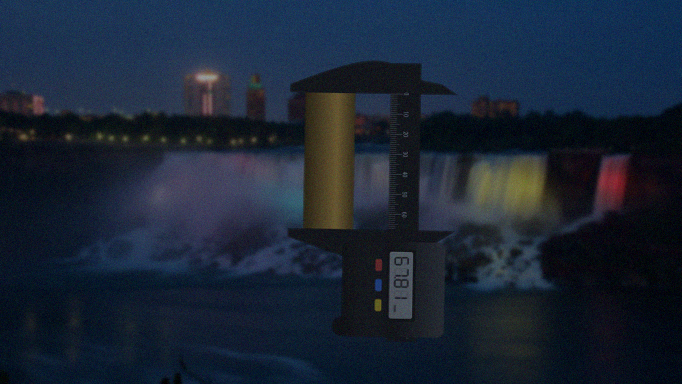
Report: 67.81mm
